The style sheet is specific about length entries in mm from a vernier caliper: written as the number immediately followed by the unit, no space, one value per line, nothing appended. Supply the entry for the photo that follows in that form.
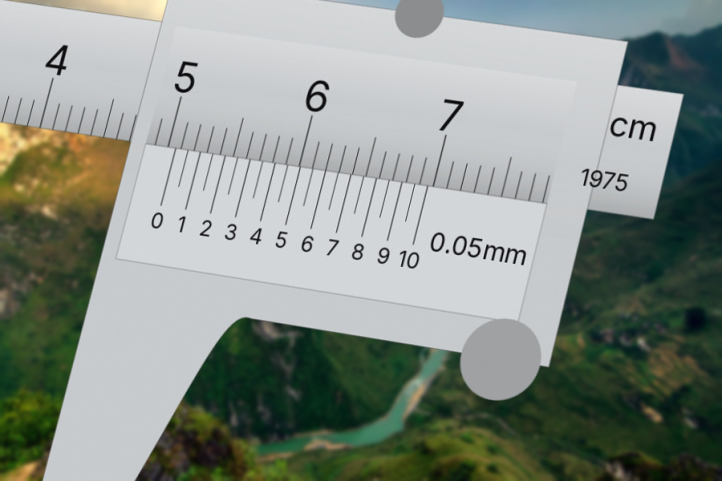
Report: 50.6mm
